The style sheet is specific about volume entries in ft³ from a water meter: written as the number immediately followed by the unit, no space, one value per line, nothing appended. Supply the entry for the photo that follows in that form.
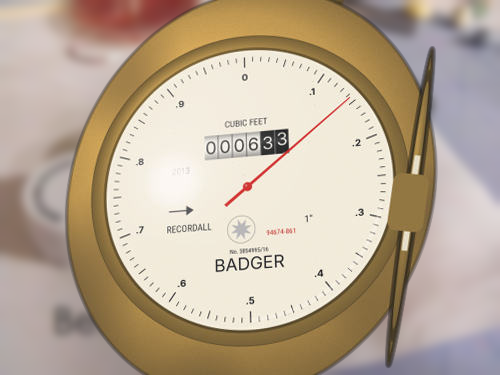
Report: 633.14ft³
